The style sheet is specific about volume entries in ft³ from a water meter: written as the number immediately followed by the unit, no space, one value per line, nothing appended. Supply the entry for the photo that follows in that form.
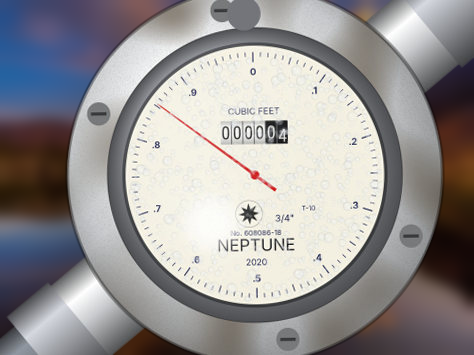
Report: 3.85ft³
